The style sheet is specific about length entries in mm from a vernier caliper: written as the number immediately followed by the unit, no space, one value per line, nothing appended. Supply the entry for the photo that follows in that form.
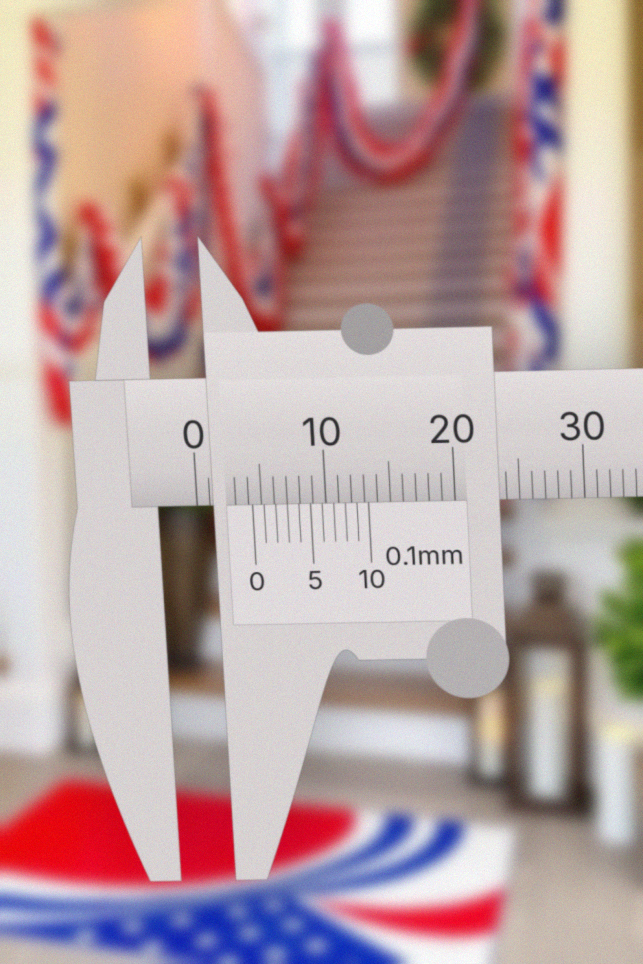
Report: 4.3mm
